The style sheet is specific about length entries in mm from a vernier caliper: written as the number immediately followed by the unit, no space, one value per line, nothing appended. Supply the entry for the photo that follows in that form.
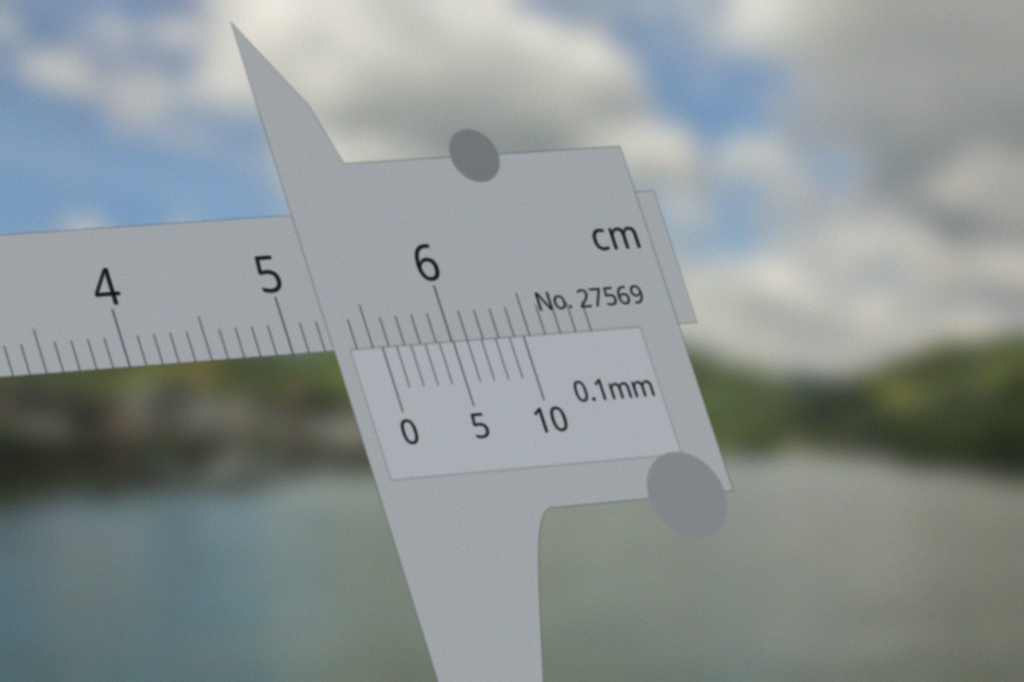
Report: 55.6mm
